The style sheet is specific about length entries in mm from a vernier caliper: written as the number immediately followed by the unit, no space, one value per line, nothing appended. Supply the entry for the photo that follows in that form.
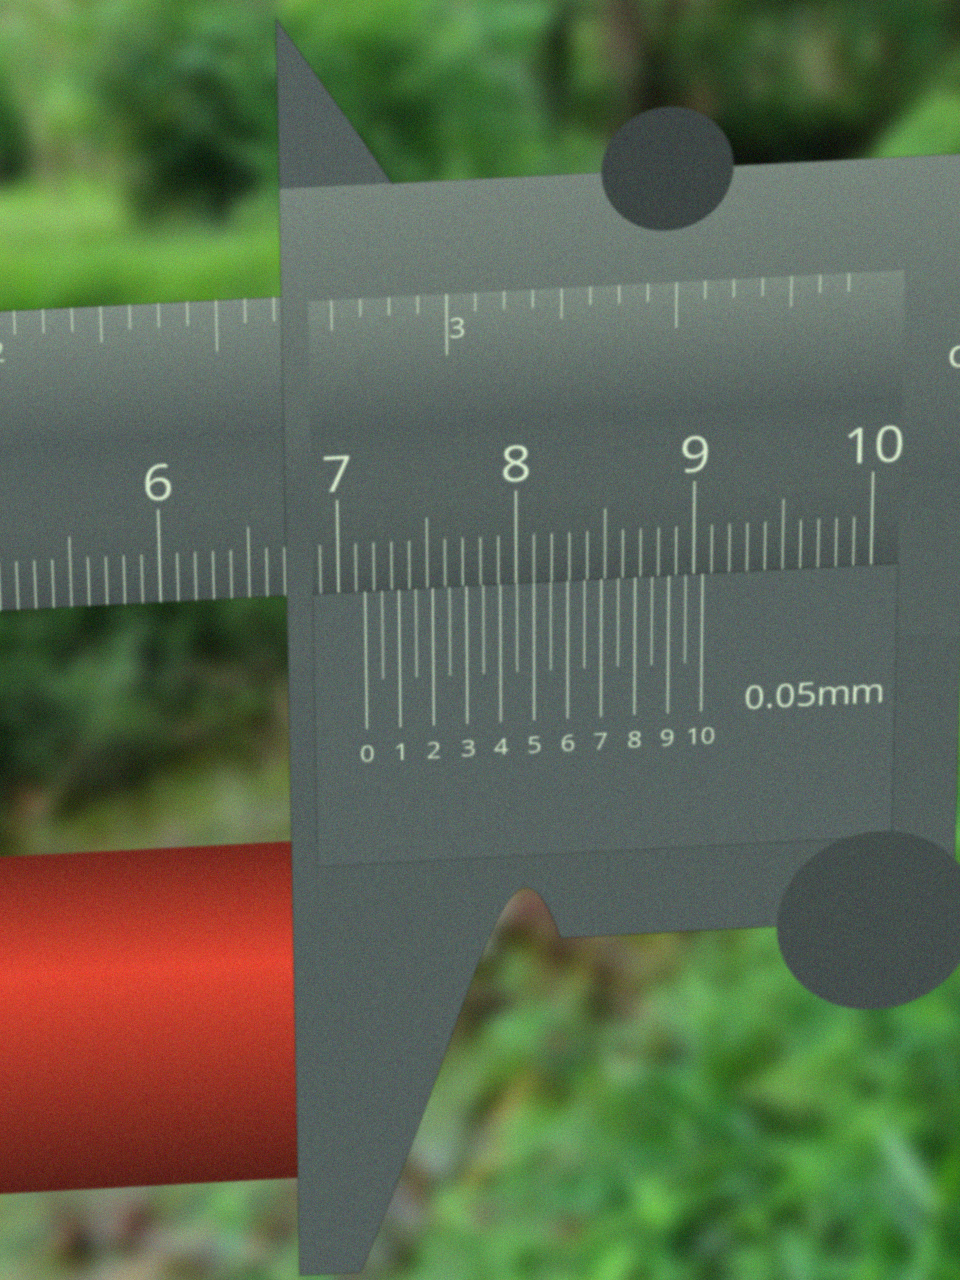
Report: 71.5mm
